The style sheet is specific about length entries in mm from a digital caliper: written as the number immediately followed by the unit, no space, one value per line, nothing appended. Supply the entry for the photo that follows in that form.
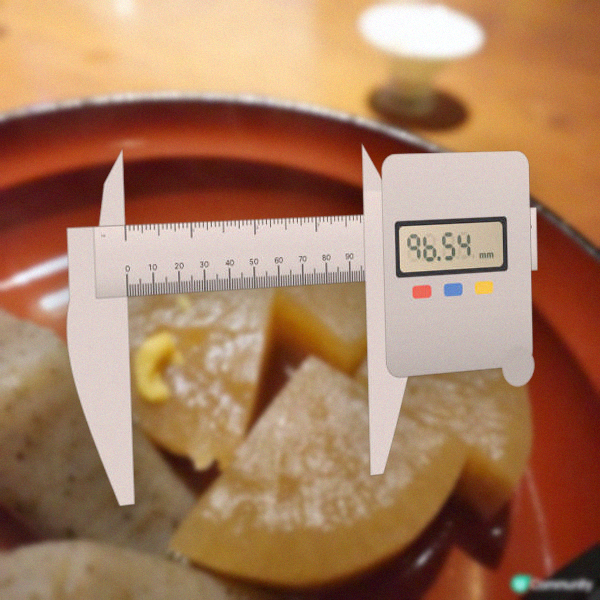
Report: 96.54mm
